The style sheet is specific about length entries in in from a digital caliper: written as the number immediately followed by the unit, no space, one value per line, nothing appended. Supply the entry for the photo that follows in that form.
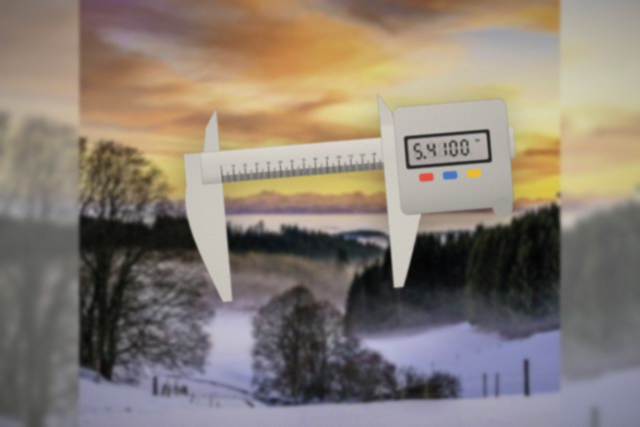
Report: 5.4100in
